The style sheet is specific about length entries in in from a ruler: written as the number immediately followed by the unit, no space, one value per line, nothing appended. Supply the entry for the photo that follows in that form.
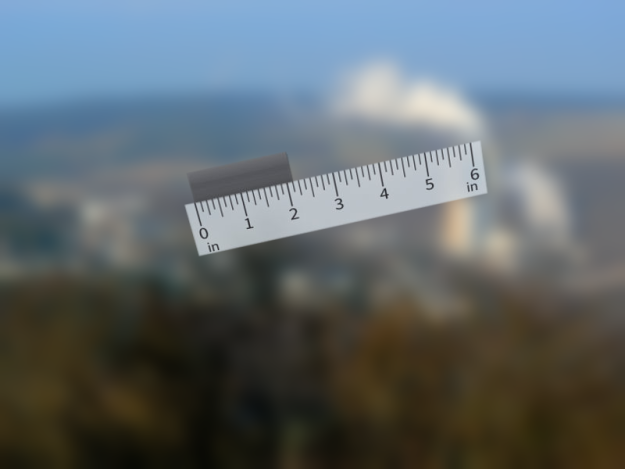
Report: 2.125in
